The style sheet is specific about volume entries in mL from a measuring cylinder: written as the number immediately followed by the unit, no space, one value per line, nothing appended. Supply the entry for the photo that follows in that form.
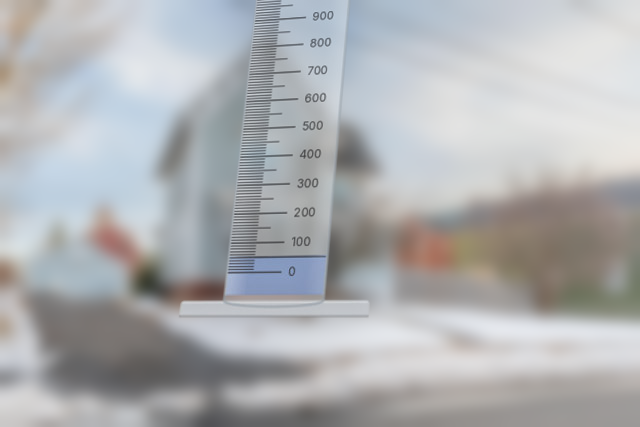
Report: 50mL
